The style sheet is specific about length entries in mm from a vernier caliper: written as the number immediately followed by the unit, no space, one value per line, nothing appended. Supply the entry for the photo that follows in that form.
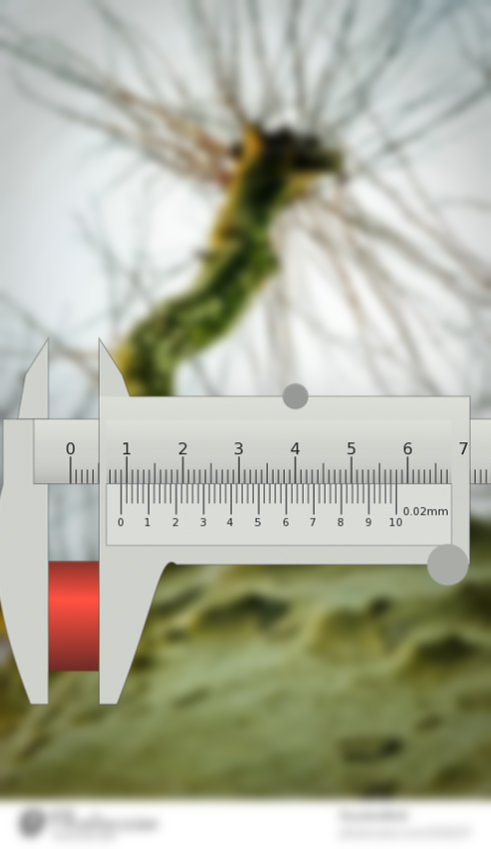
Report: 9.0mm
